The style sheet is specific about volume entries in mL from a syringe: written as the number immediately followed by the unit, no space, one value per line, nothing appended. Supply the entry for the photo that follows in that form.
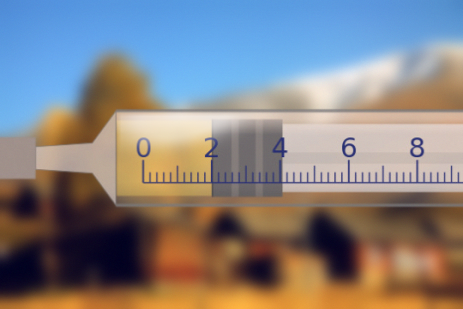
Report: 2mL
